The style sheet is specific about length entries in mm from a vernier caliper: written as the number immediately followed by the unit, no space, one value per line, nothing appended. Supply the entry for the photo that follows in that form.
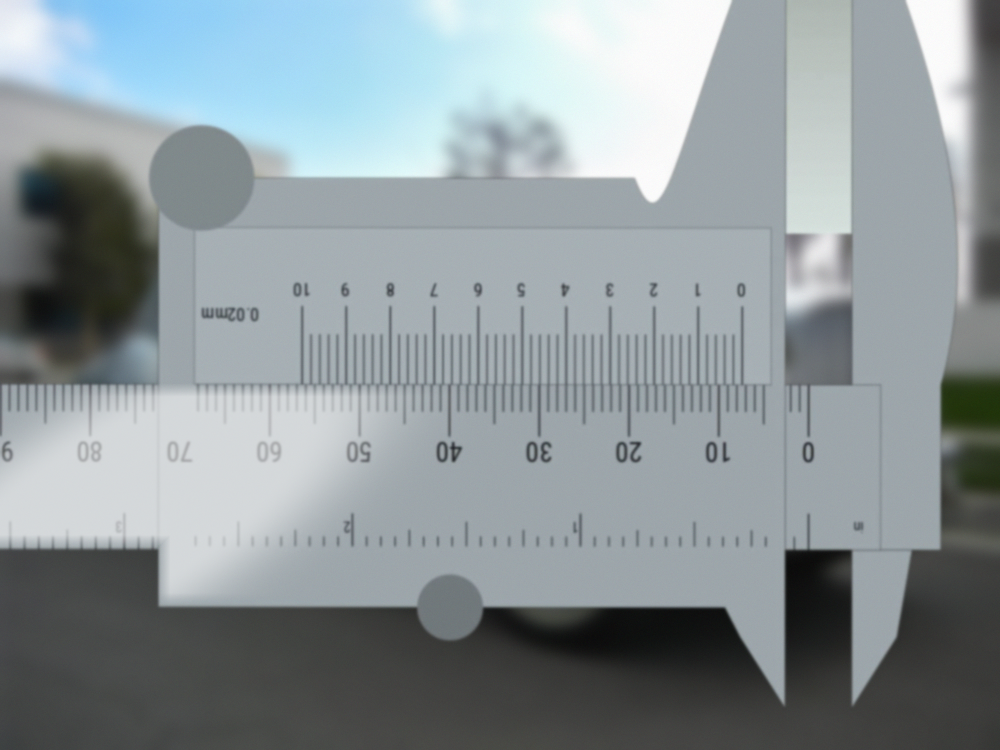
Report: 7.4mm
